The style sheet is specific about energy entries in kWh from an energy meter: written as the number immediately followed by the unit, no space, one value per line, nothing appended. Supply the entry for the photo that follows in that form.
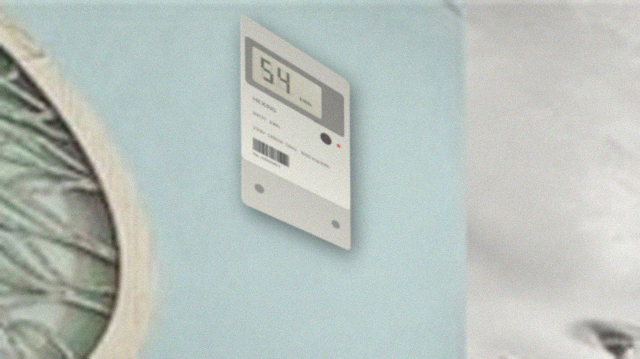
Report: 54kWh
